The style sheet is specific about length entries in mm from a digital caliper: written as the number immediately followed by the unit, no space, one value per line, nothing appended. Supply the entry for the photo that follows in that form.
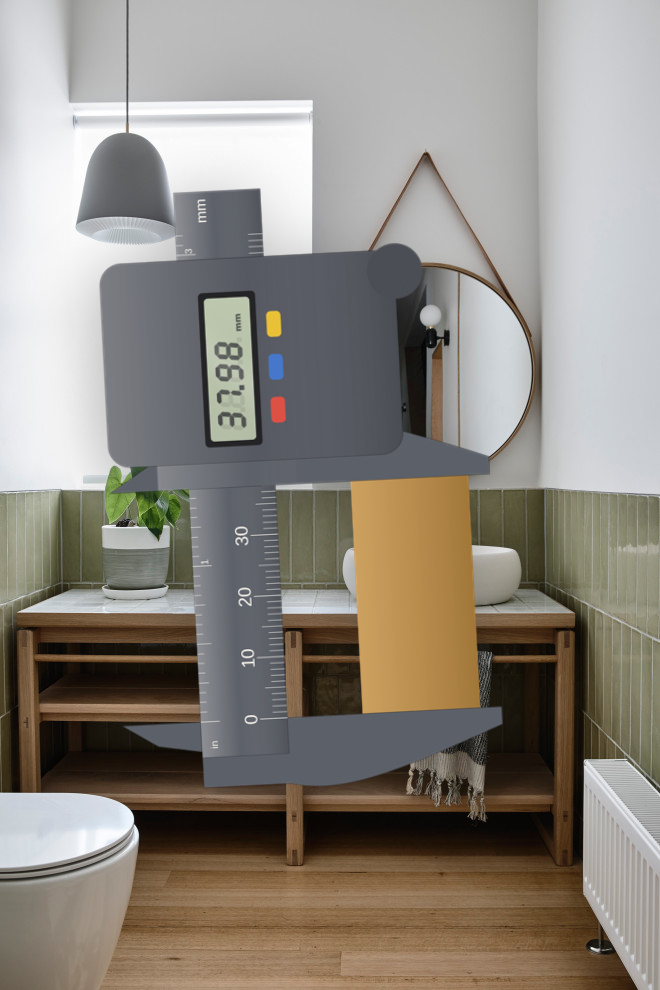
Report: 37.98mm
